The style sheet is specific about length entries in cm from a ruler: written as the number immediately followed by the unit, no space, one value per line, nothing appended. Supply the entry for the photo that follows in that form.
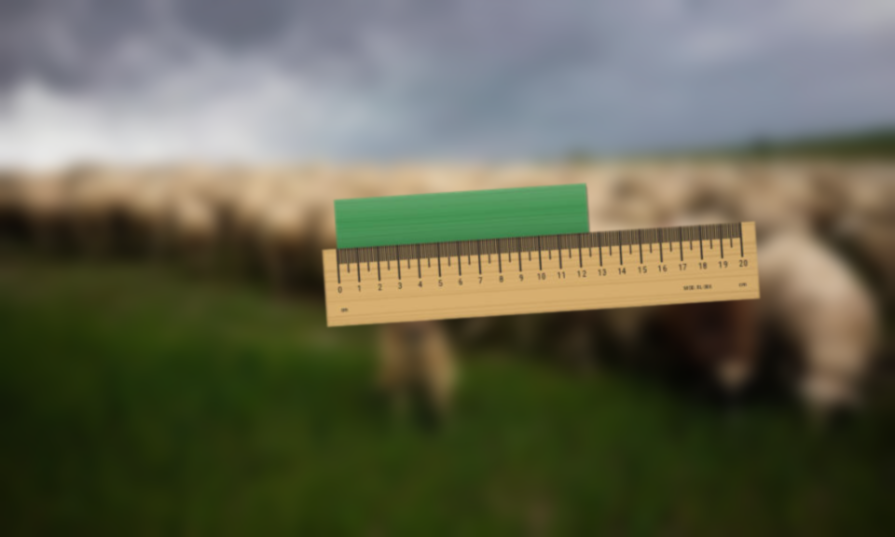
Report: 12.5cm
